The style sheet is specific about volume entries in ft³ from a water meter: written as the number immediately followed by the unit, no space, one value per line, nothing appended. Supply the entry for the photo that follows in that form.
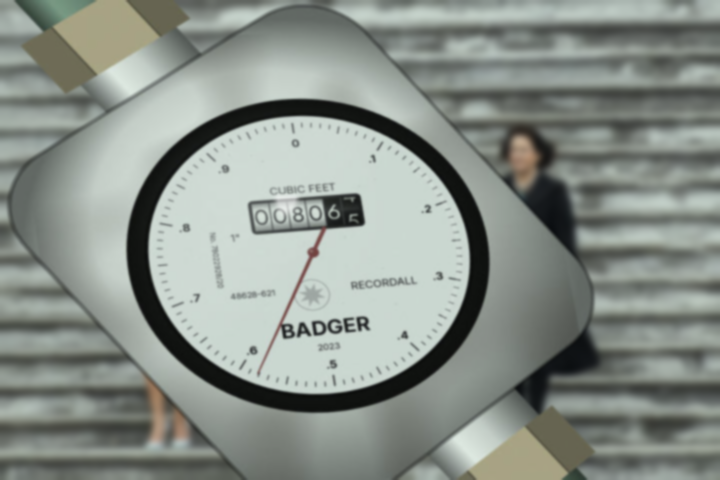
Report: 8064.58ft³
